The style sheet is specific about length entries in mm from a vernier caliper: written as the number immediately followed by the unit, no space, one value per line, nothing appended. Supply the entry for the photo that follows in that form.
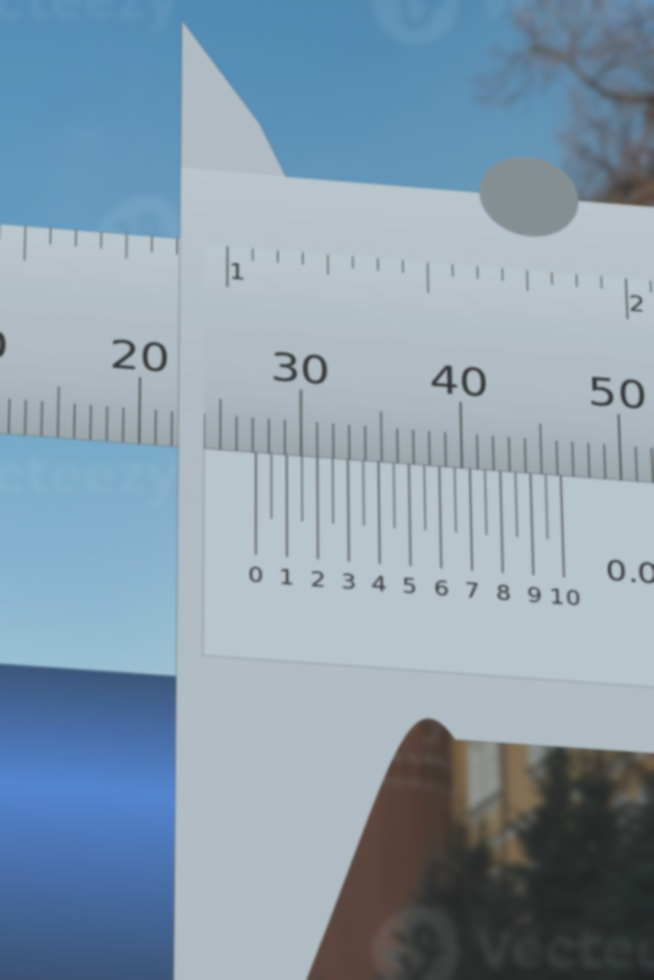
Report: 27.2mm
